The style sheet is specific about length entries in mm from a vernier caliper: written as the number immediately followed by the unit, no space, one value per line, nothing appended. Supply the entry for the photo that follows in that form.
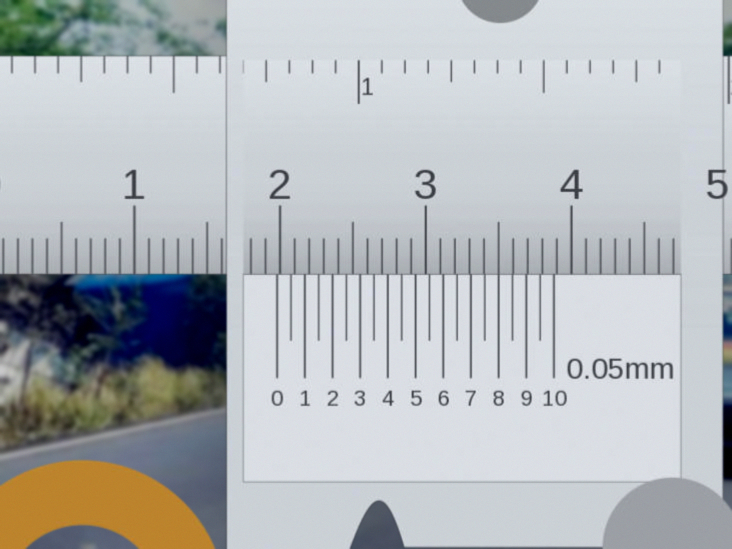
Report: 19.8mm
